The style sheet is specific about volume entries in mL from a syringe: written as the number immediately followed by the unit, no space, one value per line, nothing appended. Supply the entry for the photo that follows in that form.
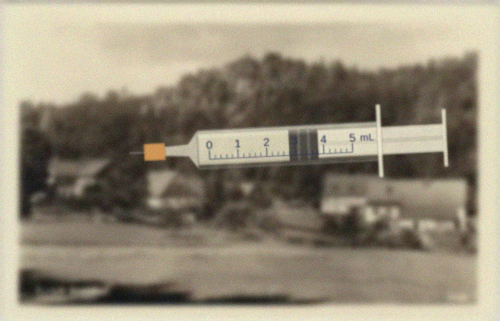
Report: 2.8mL
